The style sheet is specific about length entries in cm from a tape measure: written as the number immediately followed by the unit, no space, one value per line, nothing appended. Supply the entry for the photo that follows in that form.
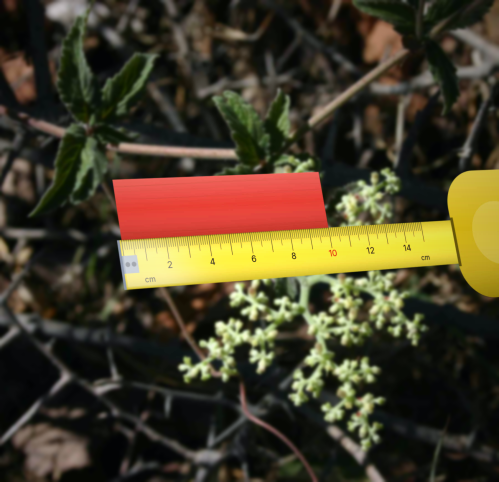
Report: 10cm
